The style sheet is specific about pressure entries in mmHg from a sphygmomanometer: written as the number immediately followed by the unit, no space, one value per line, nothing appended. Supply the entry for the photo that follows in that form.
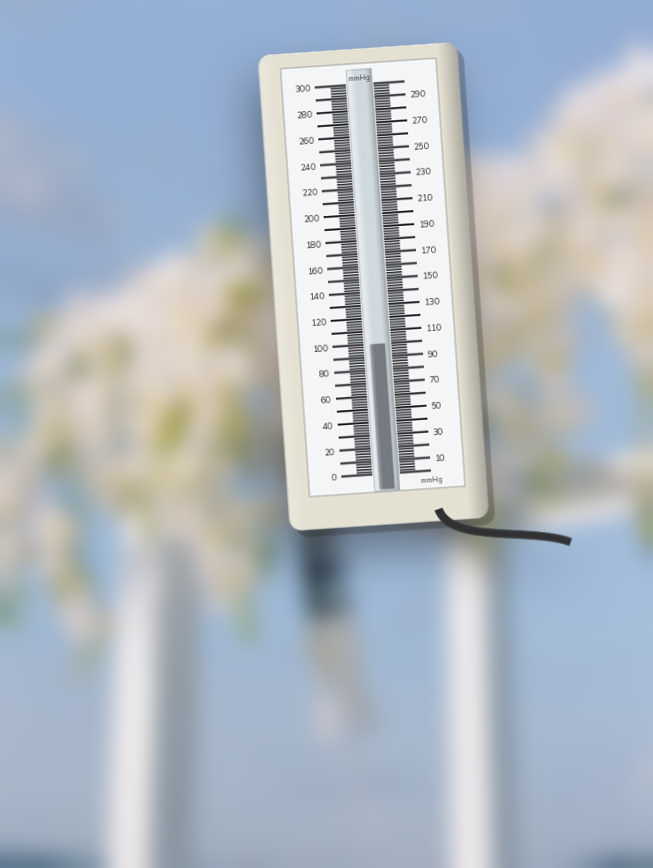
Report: 100mmHg
